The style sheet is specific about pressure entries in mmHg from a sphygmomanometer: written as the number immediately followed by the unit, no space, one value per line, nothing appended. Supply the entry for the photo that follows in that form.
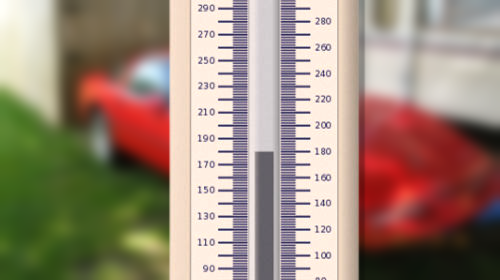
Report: 180mmHg
